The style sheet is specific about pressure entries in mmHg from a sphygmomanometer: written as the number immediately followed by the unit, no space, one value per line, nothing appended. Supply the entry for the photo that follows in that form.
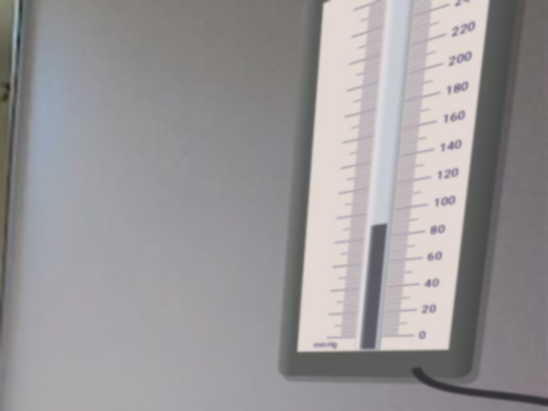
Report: 90mmHg
